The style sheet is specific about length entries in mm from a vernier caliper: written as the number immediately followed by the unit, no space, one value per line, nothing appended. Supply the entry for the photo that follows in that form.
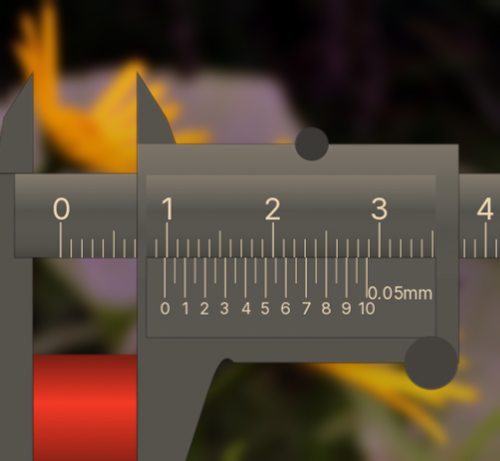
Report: 9.8mm
